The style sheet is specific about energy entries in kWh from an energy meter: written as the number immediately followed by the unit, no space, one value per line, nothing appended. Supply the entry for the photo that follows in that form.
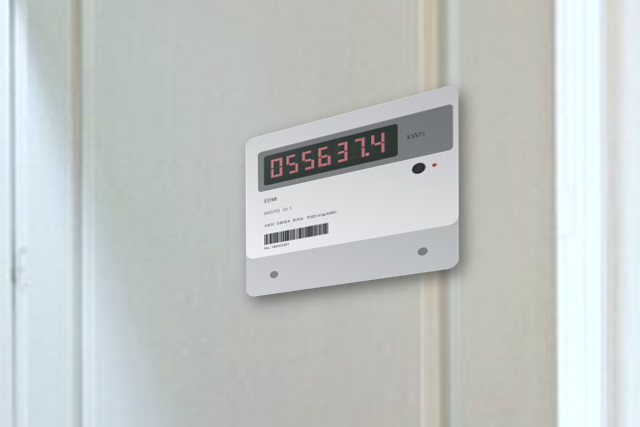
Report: 55637.4kWh
